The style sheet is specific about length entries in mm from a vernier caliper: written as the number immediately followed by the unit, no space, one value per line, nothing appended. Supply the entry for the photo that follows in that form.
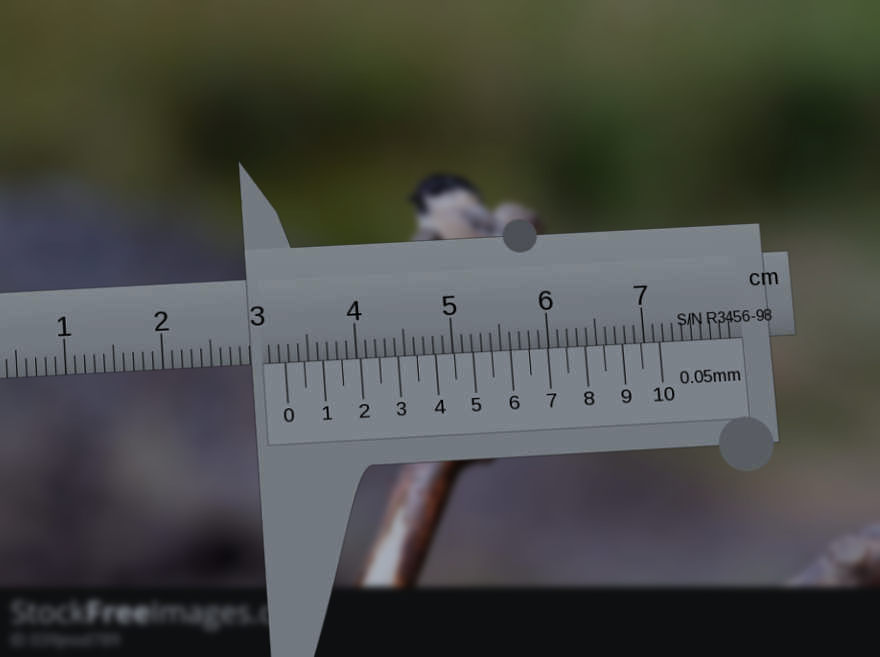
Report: 32.6mm
